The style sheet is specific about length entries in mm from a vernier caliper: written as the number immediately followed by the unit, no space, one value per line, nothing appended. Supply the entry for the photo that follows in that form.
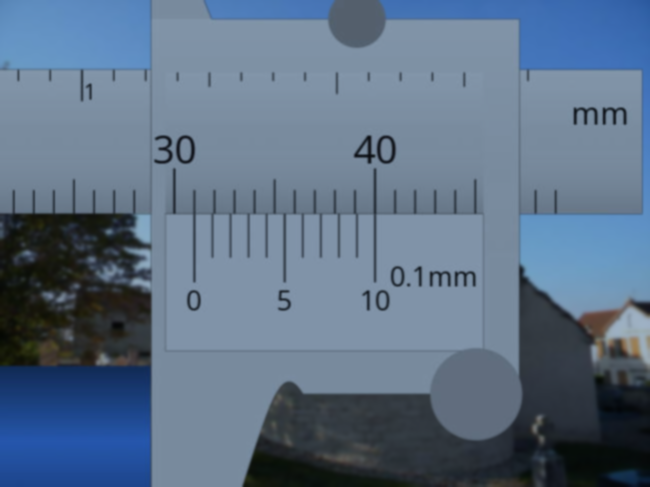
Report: 31.0mm
